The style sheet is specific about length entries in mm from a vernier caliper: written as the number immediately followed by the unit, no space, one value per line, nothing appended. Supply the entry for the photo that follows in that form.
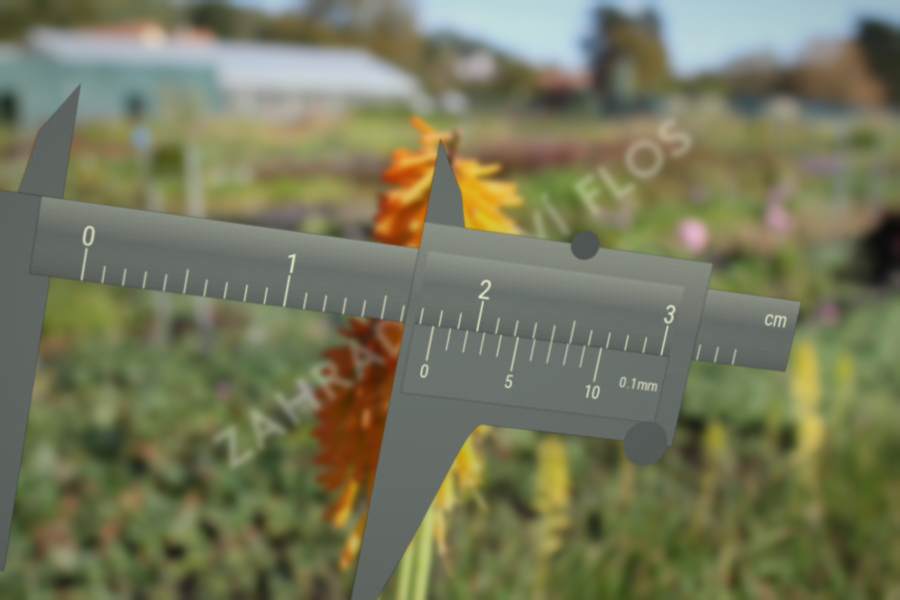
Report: 17.7mm
